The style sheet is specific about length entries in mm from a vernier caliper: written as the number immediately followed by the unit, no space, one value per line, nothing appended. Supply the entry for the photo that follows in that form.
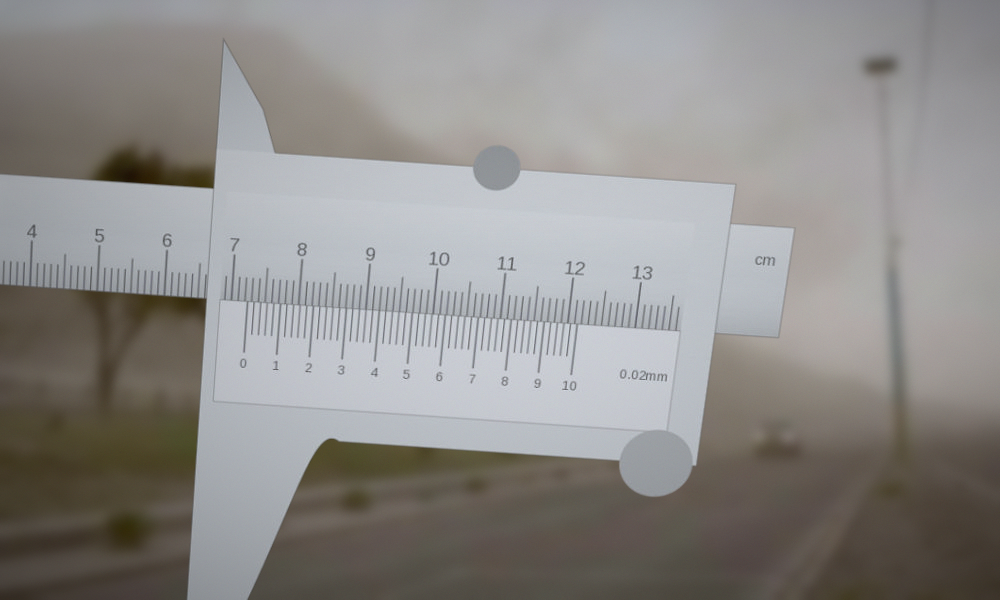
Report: 72.4mm
